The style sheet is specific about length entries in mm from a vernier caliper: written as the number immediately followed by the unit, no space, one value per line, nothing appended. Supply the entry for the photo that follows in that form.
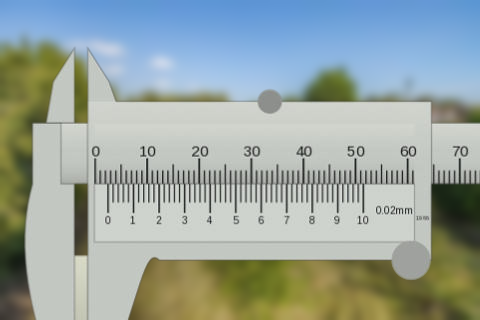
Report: 2.5mm
